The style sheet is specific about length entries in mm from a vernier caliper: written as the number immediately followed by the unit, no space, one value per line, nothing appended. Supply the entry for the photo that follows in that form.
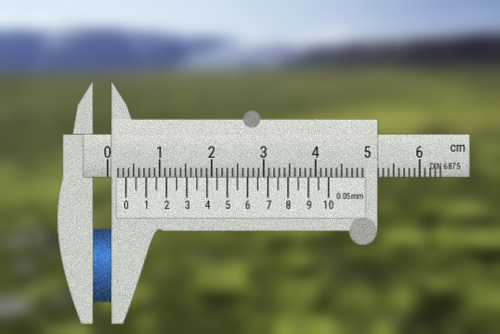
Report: 3.5mm
